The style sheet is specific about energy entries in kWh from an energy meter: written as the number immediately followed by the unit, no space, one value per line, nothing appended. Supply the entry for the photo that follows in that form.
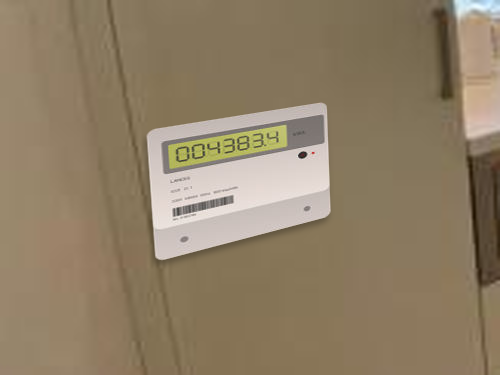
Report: 4383.4kWh
